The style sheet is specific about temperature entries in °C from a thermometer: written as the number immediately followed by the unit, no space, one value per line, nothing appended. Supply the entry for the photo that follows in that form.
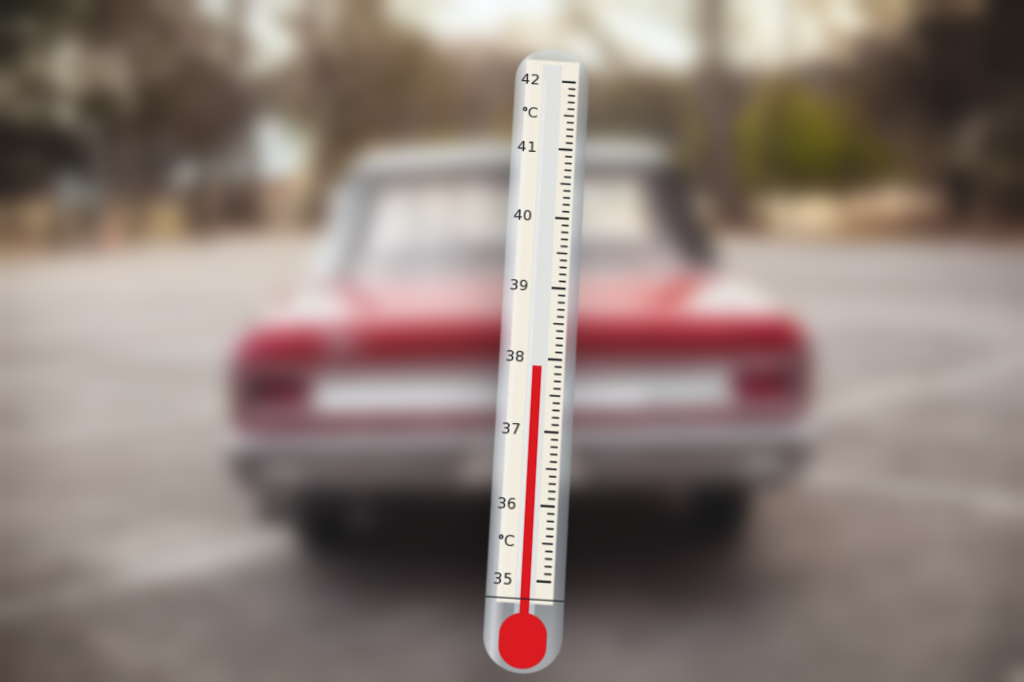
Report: 37.9°C
